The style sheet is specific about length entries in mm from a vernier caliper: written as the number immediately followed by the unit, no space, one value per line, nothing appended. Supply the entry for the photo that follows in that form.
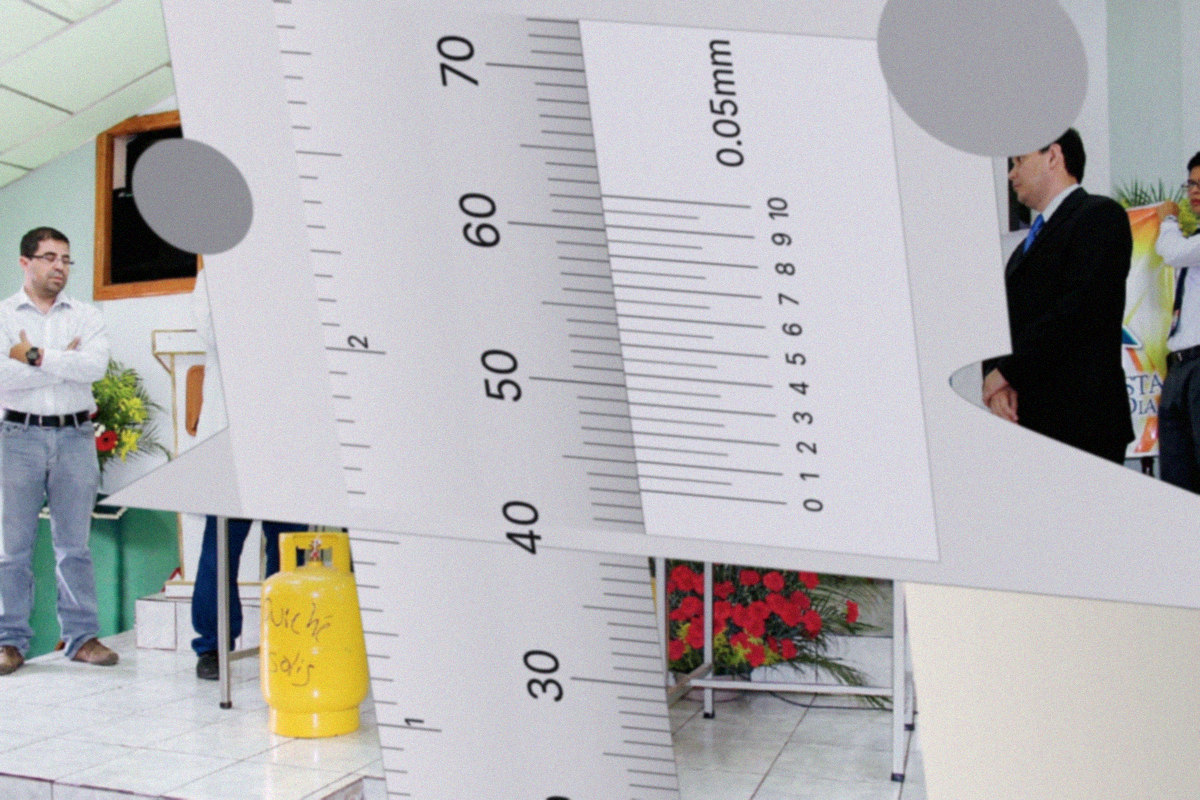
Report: 43.2mm
